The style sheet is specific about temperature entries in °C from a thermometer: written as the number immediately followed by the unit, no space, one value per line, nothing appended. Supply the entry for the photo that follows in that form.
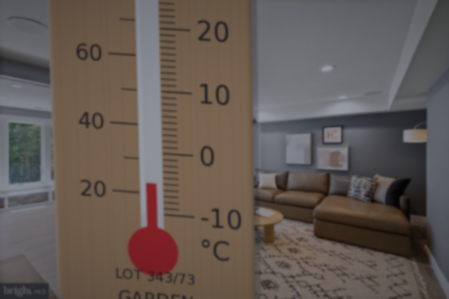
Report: -5°C
